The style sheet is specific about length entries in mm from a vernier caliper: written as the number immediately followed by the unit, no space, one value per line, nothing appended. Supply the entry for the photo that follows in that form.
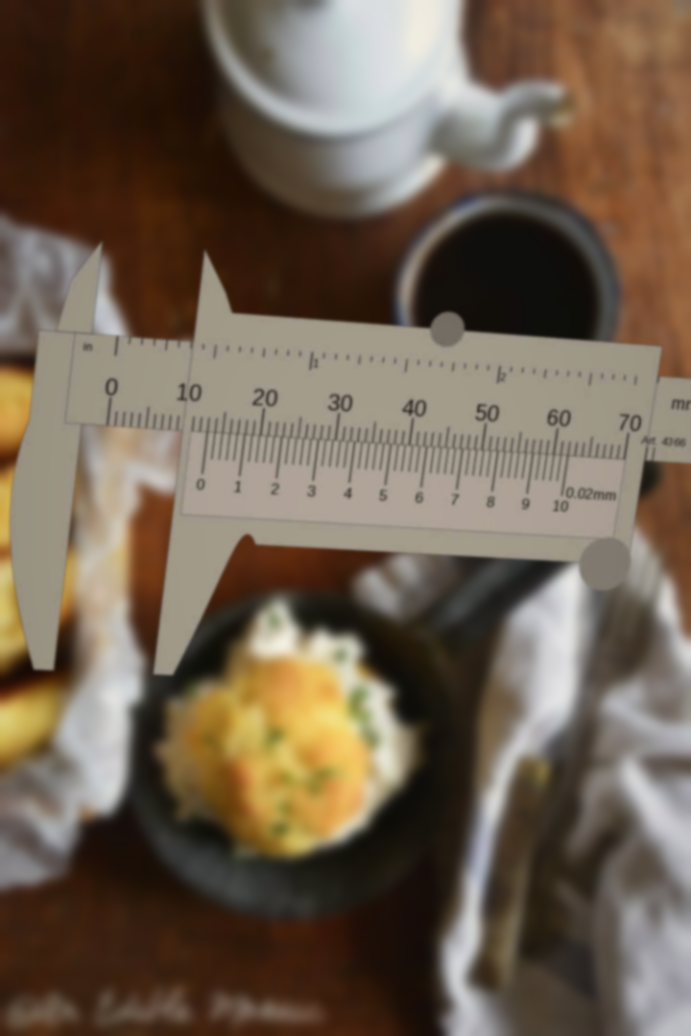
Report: 13.0mm
